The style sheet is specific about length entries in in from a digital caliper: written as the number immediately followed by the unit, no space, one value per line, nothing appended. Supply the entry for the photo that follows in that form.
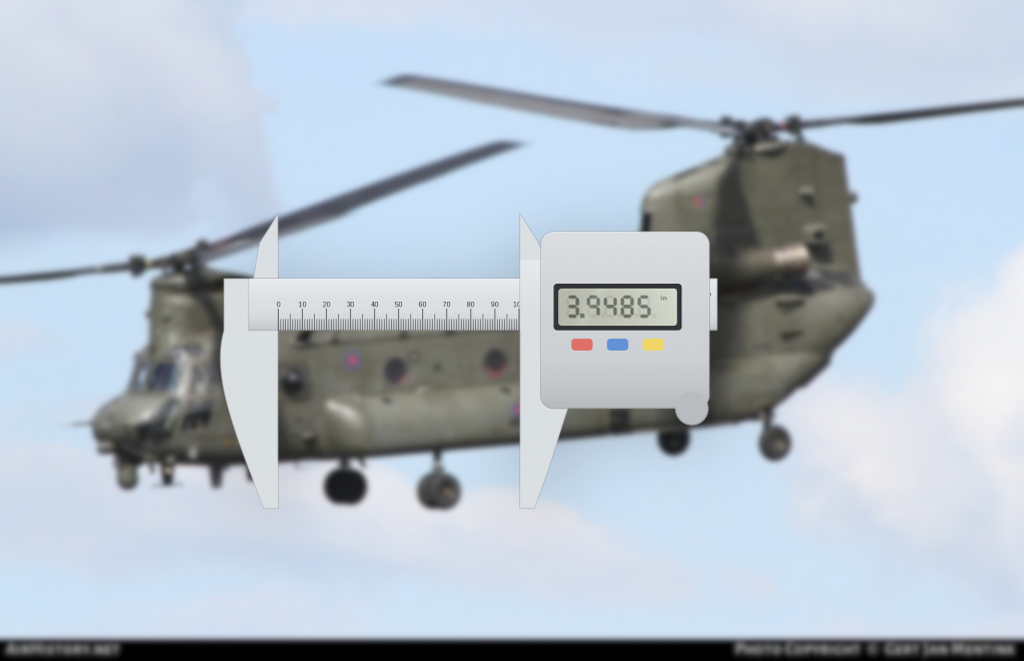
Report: 3.9485in
